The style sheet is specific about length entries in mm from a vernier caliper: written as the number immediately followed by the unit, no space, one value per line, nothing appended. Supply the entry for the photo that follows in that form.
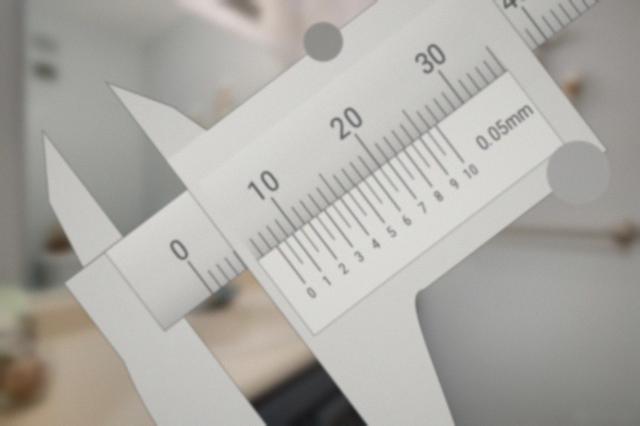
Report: 7.6mm
